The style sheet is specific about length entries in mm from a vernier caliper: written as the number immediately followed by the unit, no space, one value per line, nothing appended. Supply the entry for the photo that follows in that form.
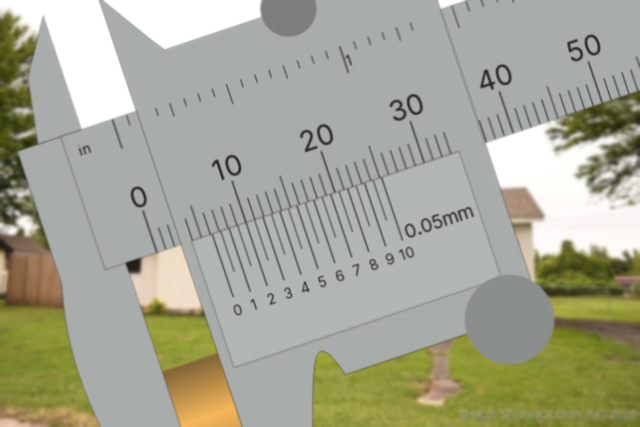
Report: 6.2mm
